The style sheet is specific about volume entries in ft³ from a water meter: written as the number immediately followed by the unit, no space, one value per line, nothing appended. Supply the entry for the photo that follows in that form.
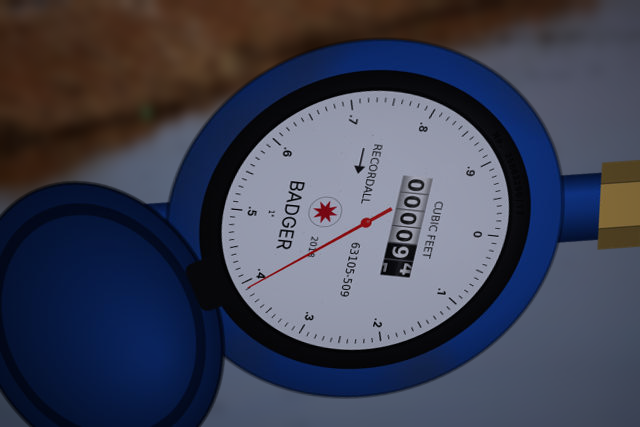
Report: 94.39ft³
